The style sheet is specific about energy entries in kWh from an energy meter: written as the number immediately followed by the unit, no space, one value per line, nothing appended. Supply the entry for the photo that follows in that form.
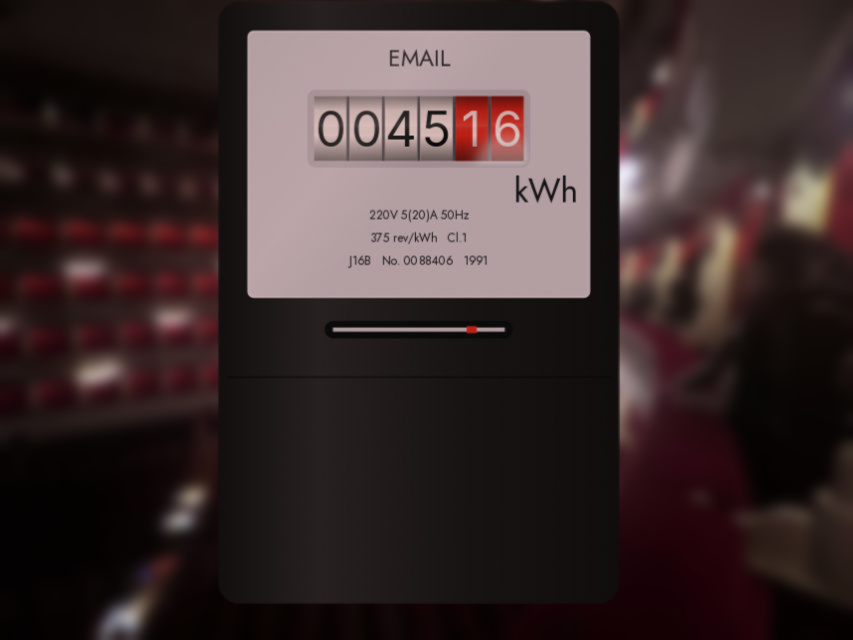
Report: 45.16kWh
